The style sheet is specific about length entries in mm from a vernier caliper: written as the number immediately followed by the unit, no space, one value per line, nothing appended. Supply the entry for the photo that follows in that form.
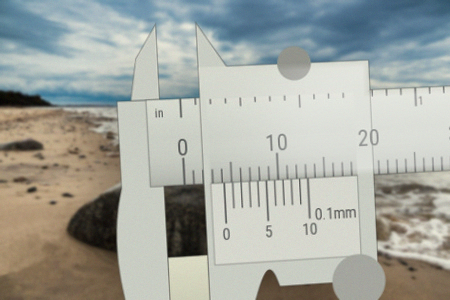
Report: 4.2mm
